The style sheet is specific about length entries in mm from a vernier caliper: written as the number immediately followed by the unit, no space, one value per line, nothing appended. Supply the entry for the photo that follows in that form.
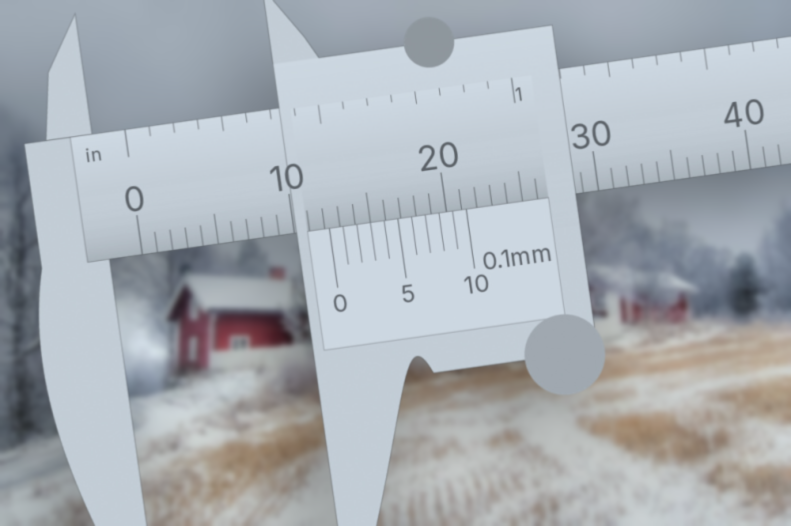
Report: 12.3mm
